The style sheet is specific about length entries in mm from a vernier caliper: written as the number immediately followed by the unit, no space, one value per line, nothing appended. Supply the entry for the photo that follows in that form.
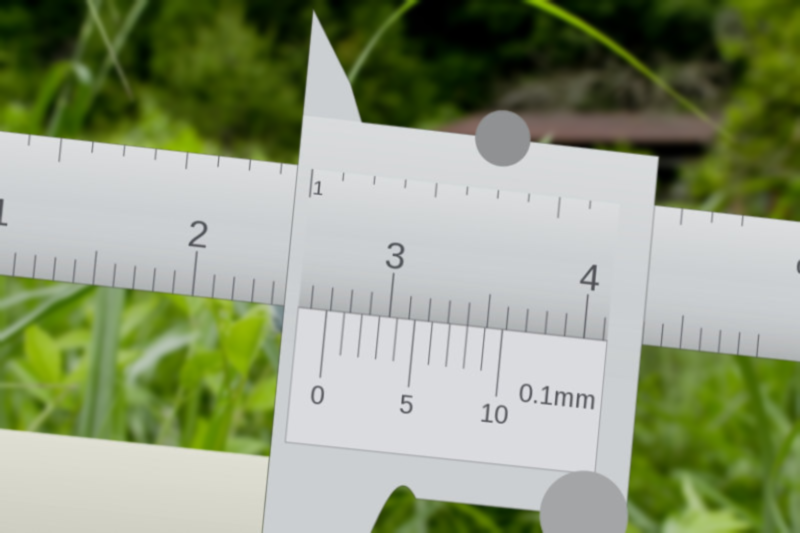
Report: 26.8mm
